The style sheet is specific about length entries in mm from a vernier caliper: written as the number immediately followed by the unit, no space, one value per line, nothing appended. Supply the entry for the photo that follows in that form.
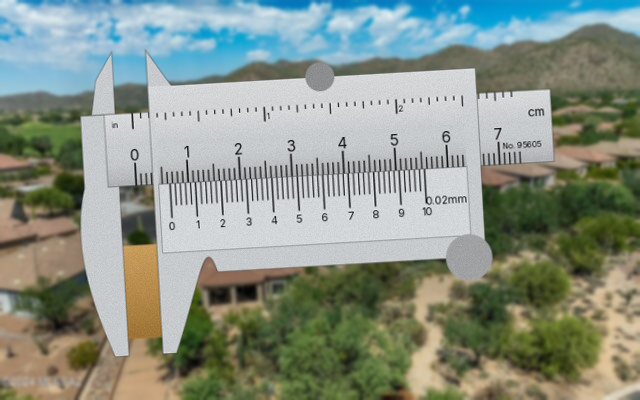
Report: 6.5mm
